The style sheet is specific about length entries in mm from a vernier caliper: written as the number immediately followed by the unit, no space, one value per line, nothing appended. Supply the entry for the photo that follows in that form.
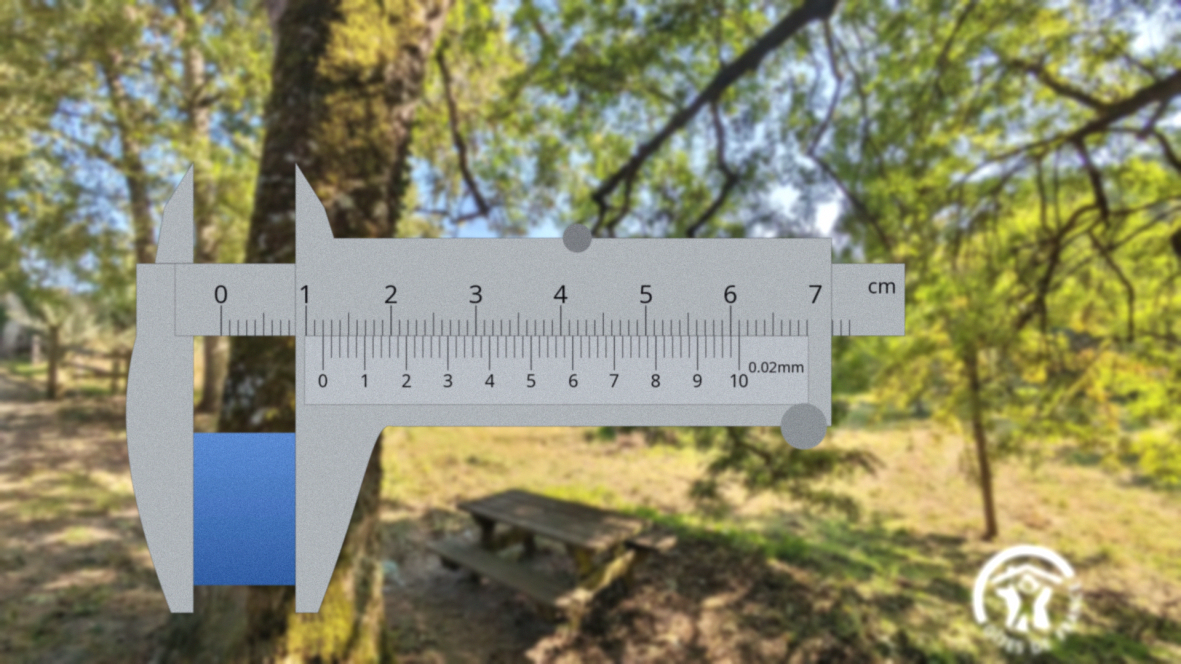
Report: 12.0mm
